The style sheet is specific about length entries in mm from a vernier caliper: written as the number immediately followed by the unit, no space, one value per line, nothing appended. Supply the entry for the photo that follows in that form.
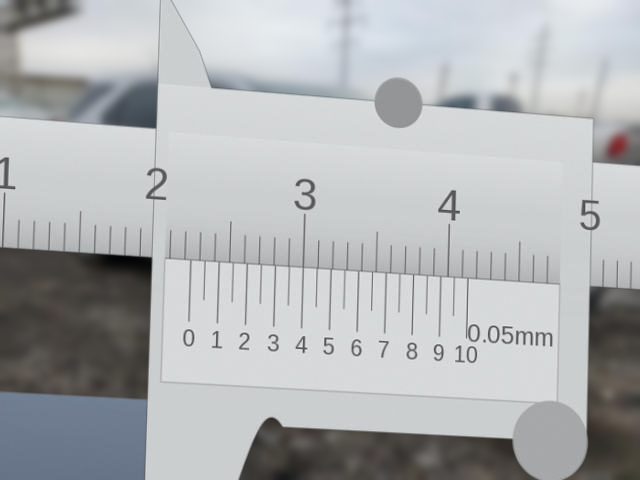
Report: 22.4mm
